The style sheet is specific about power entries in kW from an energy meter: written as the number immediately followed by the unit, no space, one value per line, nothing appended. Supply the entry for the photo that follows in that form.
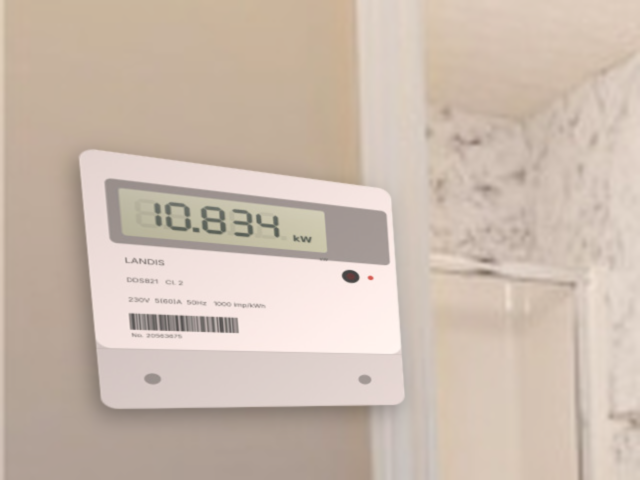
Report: 10.834kW
